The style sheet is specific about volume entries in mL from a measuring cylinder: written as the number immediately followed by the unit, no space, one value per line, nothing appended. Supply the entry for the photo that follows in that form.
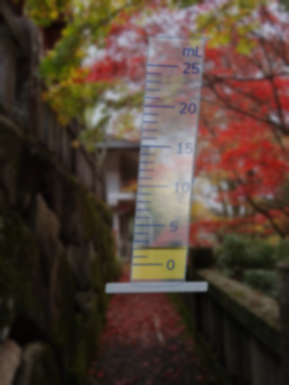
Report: 2mL
